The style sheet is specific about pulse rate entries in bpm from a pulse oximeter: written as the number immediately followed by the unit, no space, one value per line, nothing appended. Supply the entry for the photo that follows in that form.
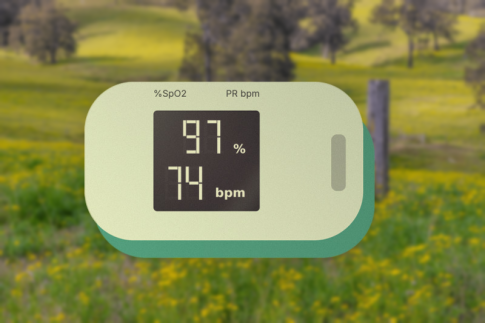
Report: 74bpm
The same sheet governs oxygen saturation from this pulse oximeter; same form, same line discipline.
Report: 97%
